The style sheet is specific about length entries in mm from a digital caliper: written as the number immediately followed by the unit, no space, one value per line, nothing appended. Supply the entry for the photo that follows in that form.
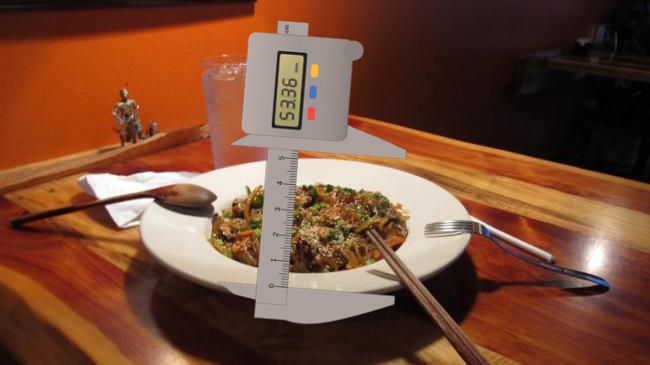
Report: 53.36mm
